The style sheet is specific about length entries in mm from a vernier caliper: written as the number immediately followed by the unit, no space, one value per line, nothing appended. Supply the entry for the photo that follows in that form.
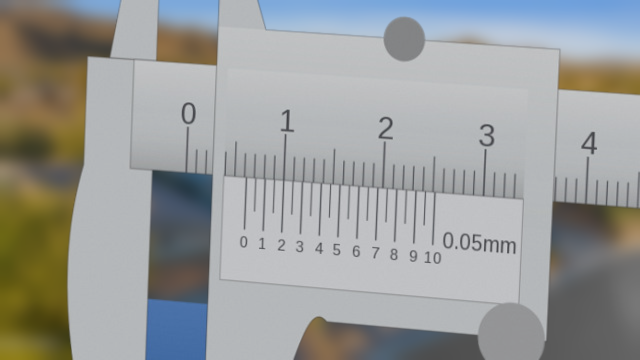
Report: 6.2mm
